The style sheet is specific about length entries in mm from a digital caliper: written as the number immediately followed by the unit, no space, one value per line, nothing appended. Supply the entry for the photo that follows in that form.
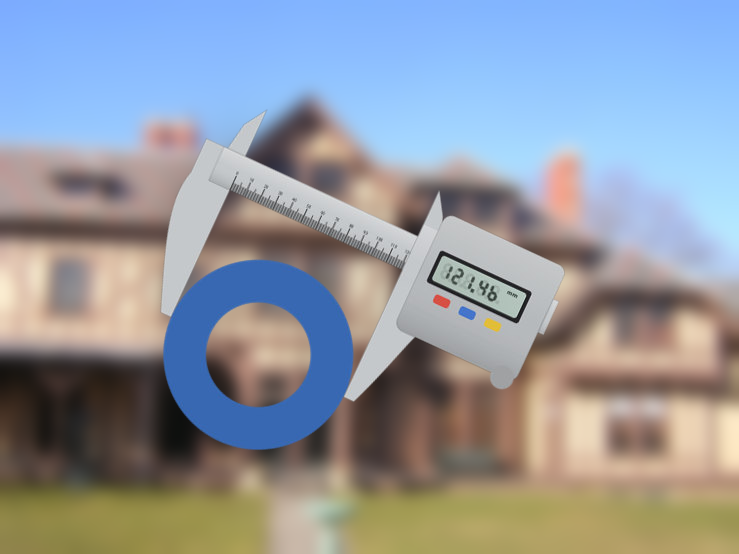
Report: 121.46mm
